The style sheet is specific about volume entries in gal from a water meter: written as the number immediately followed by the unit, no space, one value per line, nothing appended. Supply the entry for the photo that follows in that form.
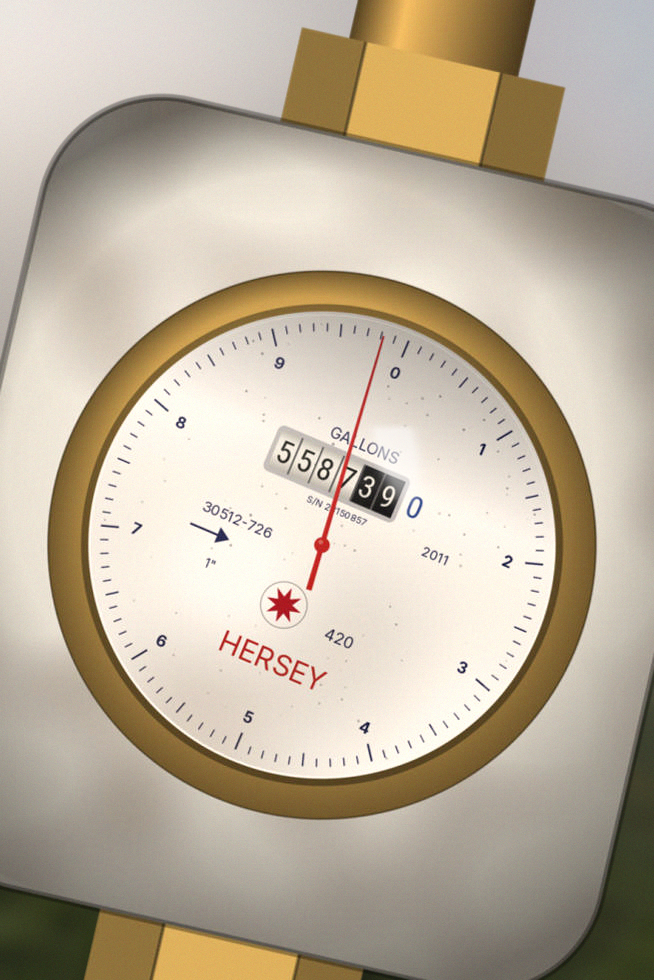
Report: 5587389.8gal
